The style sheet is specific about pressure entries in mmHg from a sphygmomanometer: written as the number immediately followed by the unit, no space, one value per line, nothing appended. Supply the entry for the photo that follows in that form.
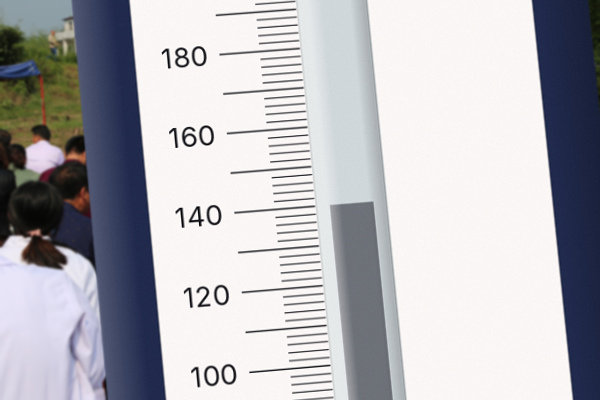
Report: 140mmHg
